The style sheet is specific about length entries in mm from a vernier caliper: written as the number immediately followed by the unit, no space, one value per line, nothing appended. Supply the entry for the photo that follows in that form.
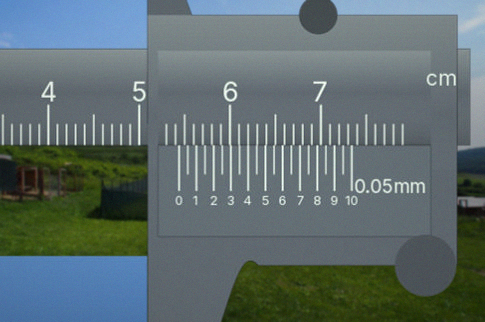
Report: 54.4mm
